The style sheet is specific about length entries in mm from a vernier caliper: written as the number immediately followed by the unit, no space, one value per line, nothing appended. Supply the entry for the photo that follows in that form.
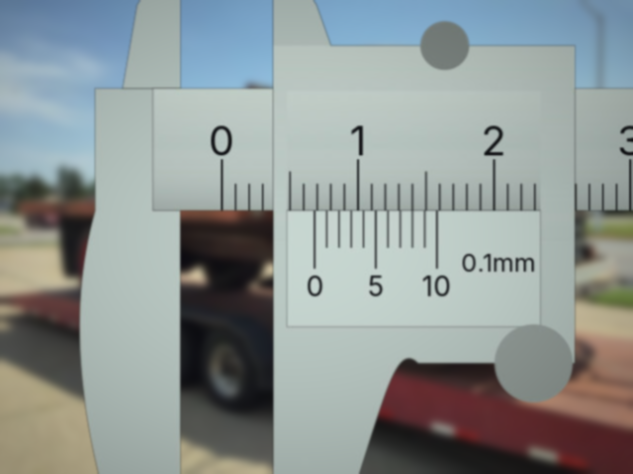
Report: 6.8mm
